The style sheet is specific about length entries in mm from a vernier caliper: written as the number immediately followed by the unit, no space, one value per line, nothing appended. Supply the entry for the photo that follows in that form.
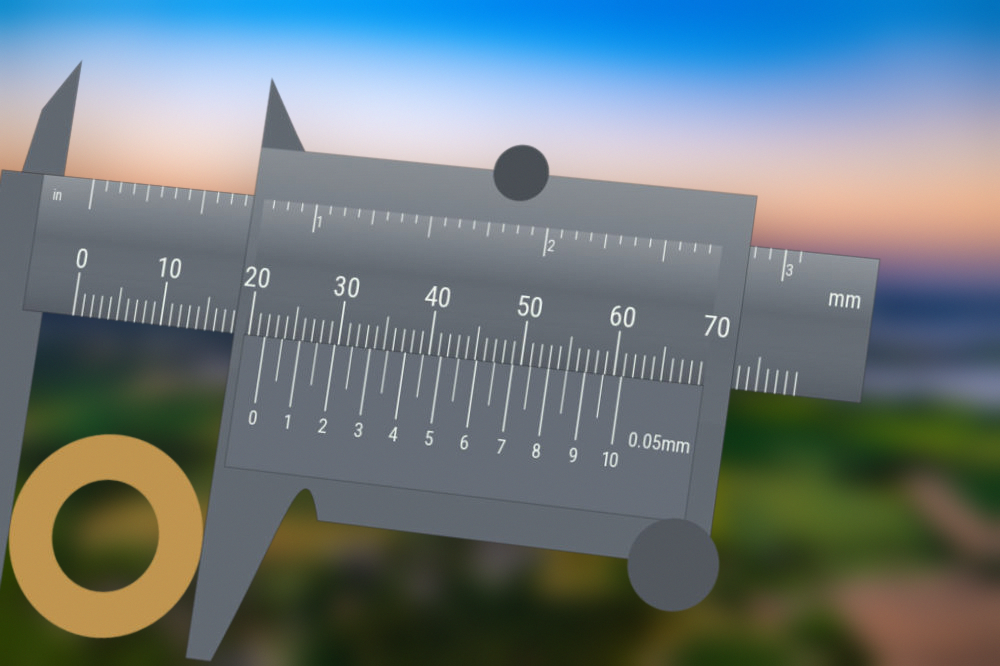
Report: 21.8mm
